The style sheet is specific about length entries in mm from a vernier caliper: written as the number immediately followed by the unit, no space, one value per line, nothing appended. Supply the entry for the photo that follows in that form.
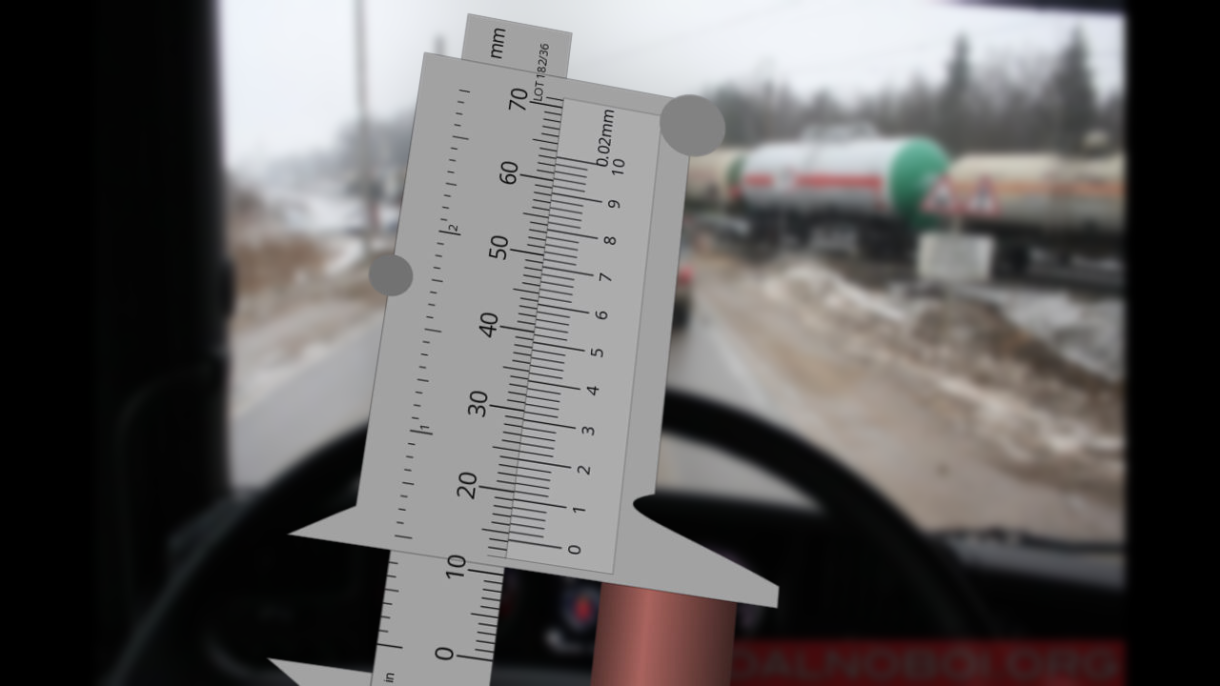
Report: 14.2mm
